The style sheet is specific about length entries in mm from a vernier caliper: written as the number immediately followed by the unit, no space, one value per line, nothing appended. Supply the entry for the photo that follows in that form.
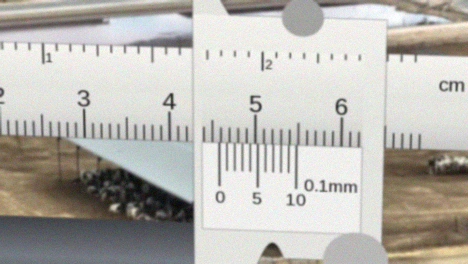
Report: 45.8mm
